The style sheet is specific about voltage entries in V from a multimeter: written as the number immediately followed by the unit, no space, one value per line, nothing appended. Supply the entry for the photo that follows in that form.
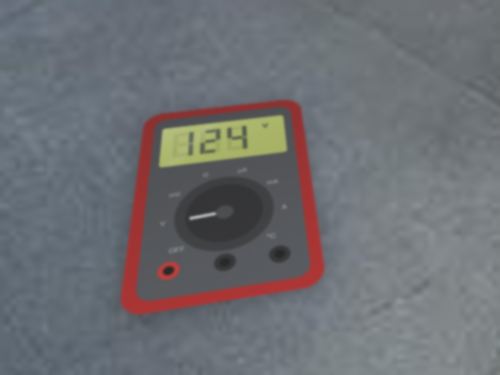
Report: 124V
